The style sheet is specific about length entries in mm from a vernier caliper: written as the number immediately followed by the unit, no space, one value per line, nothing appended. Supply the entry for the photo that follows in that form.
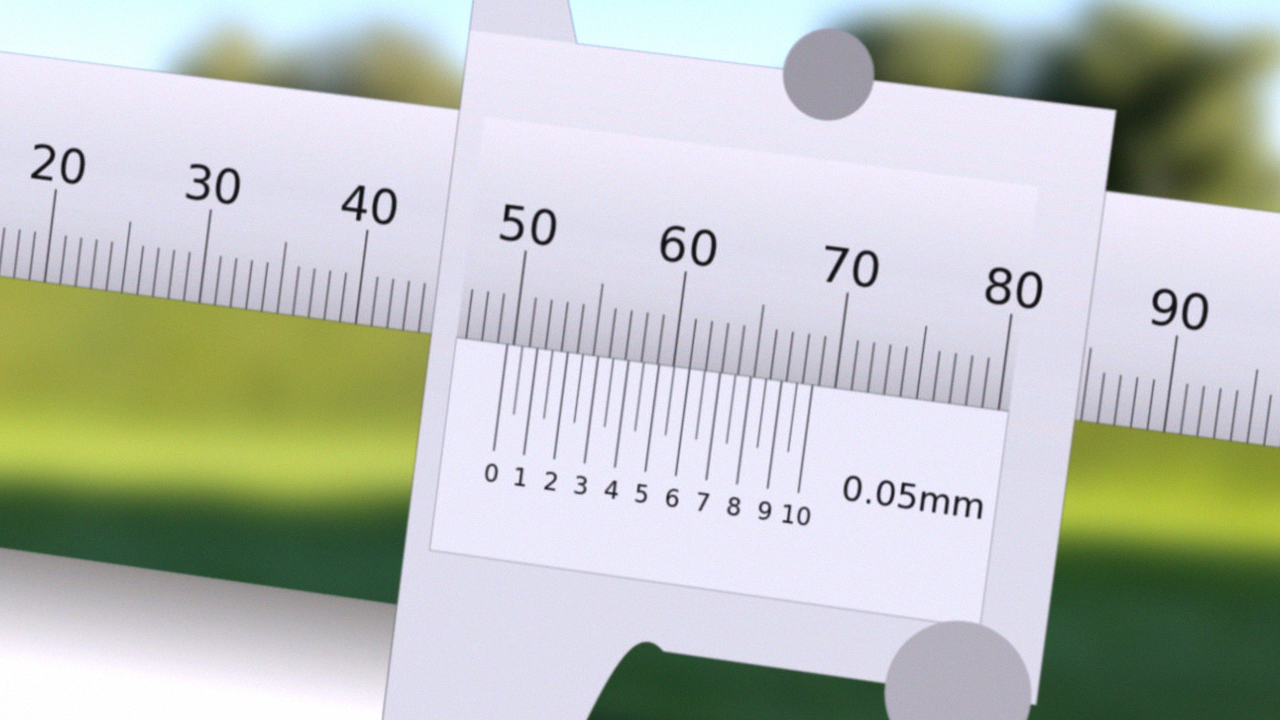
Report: 49.6mm
